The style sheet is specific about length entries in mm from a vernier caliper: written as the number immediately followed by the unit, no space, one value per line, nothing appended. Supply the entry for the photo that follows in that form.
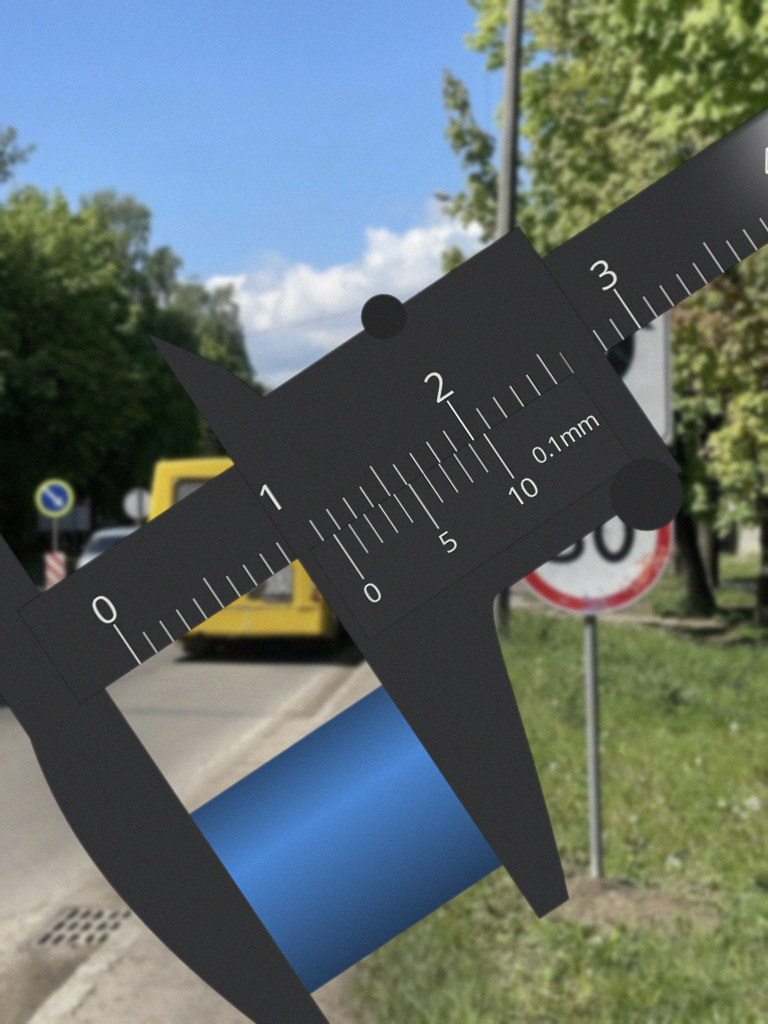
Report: 11.6mm
